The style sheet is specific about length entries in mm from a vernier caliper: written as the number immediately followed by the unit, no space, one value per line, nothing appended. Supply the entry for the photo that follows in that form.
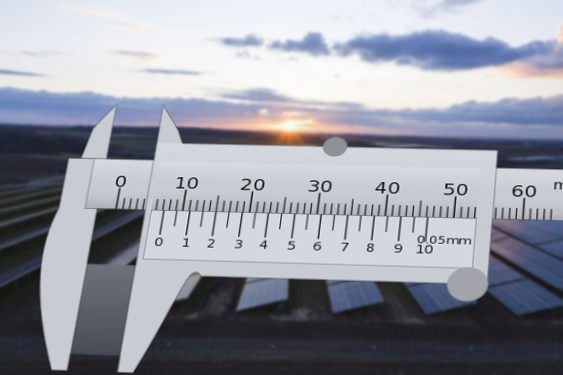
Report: 7.2mm
